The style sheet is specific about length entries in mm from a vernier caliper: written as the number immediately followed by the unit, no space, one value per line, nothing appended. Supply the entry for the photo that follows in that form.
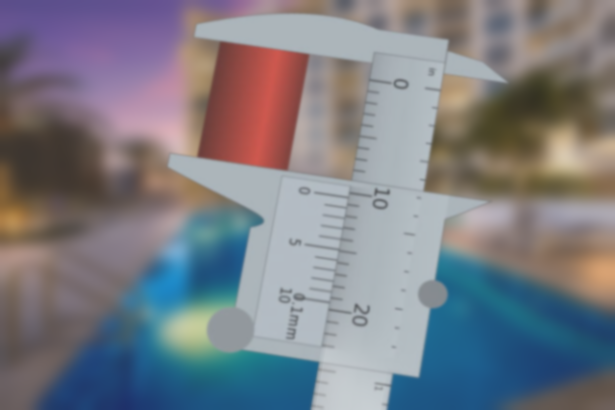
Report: 10.4mm
